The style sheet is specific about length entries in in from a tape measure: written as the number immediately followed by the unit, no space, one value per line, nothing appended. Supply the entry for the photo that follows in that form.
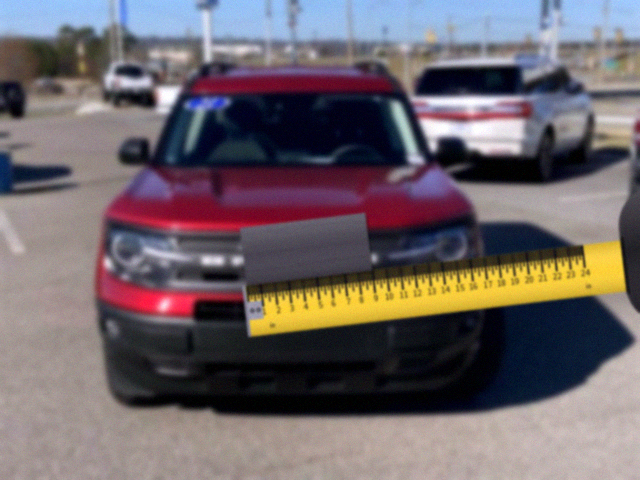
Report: 9in
